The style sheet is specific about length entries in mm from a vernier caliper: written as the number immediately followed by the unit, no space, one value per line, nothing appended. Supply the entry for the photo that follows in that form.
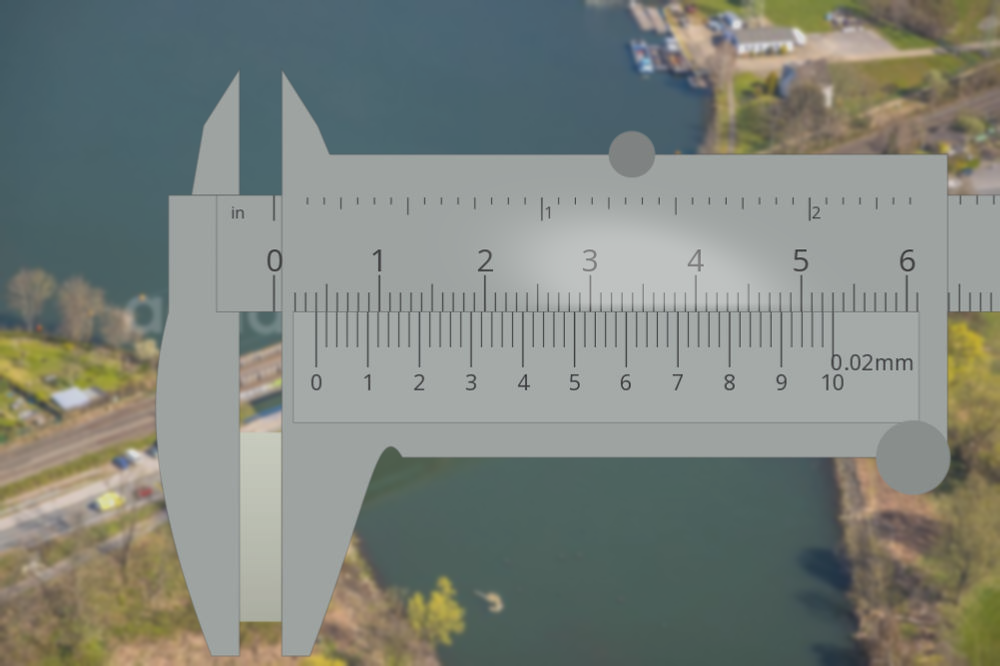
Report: 4.0mm
